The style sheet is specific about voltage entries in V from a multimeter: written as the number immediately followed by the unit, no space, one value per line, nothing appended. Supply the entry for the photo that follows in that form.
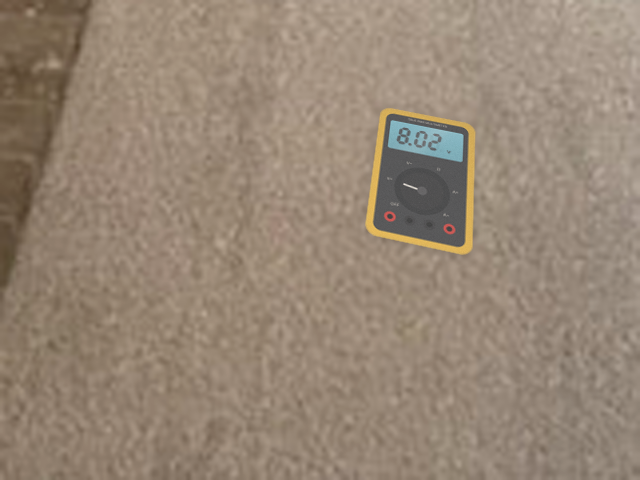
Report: 8.02V
